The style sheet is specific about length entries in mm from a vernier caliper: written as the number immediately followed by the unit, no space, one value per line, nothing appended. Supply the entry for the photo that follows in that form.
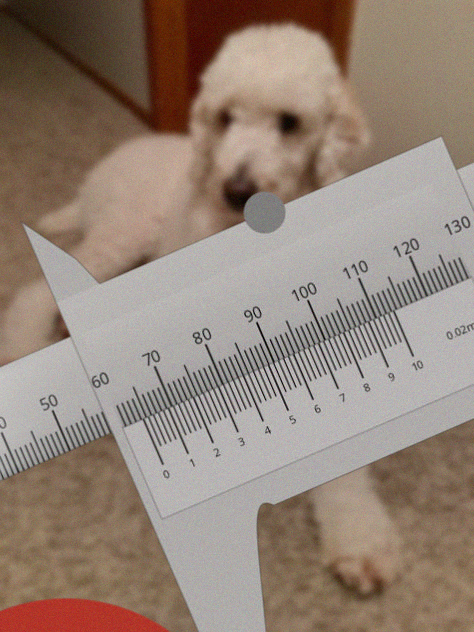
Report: 64.4mm
